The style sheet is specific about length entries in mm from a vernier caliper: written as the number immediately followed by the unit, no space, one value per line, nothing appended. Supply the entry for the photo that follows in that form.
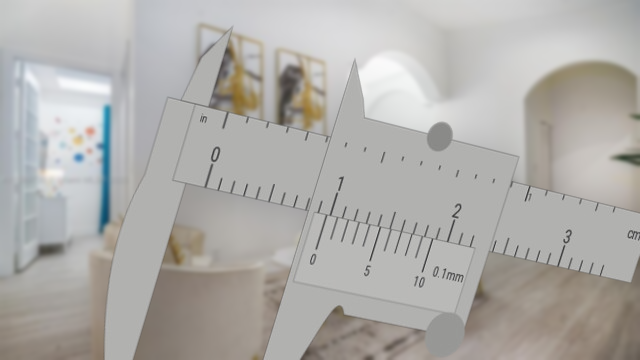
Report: 9.7mm
